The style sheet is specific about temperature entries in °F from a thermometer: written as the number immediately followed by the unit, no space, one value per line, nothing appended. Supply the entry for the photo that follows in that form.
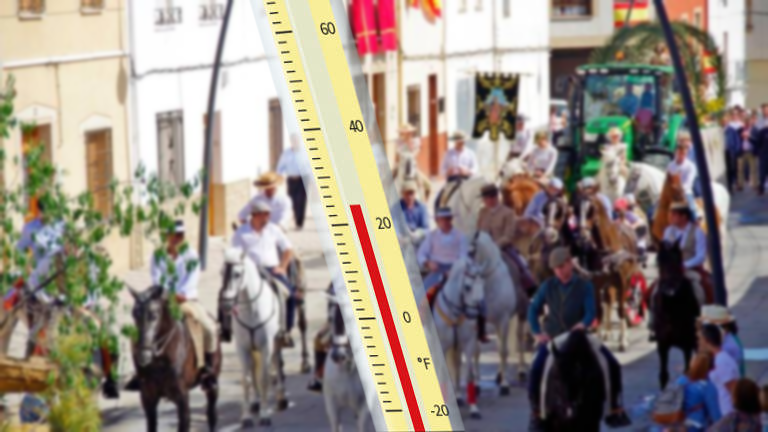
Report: 24°F
